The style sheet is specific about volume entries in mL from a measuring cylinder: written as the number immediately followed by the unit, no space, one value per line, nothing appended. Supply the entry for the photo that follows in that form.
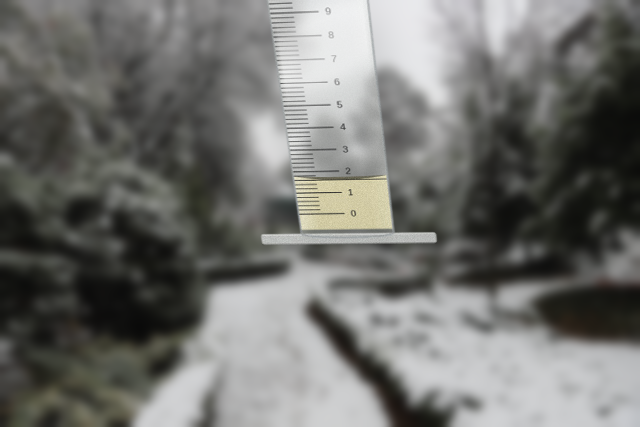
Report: 1.6mL
